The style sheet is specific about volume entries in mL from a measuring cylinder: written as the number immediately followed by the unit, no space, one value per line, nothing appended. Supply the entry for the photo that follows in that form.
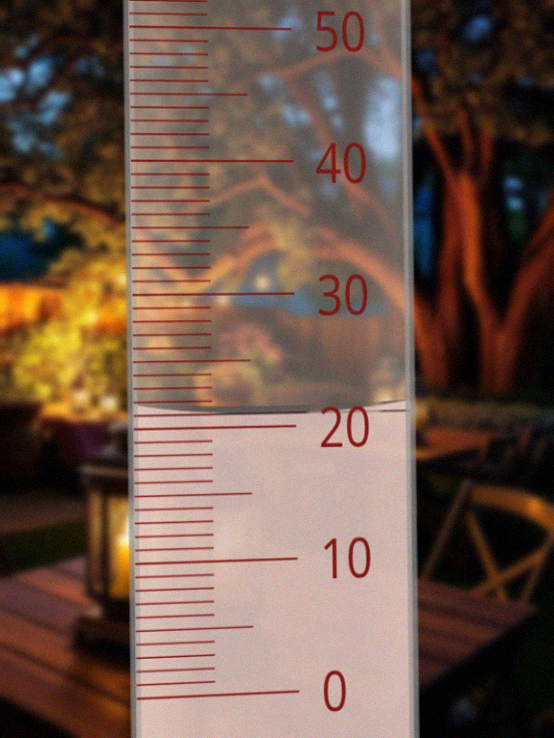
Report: 21mL
